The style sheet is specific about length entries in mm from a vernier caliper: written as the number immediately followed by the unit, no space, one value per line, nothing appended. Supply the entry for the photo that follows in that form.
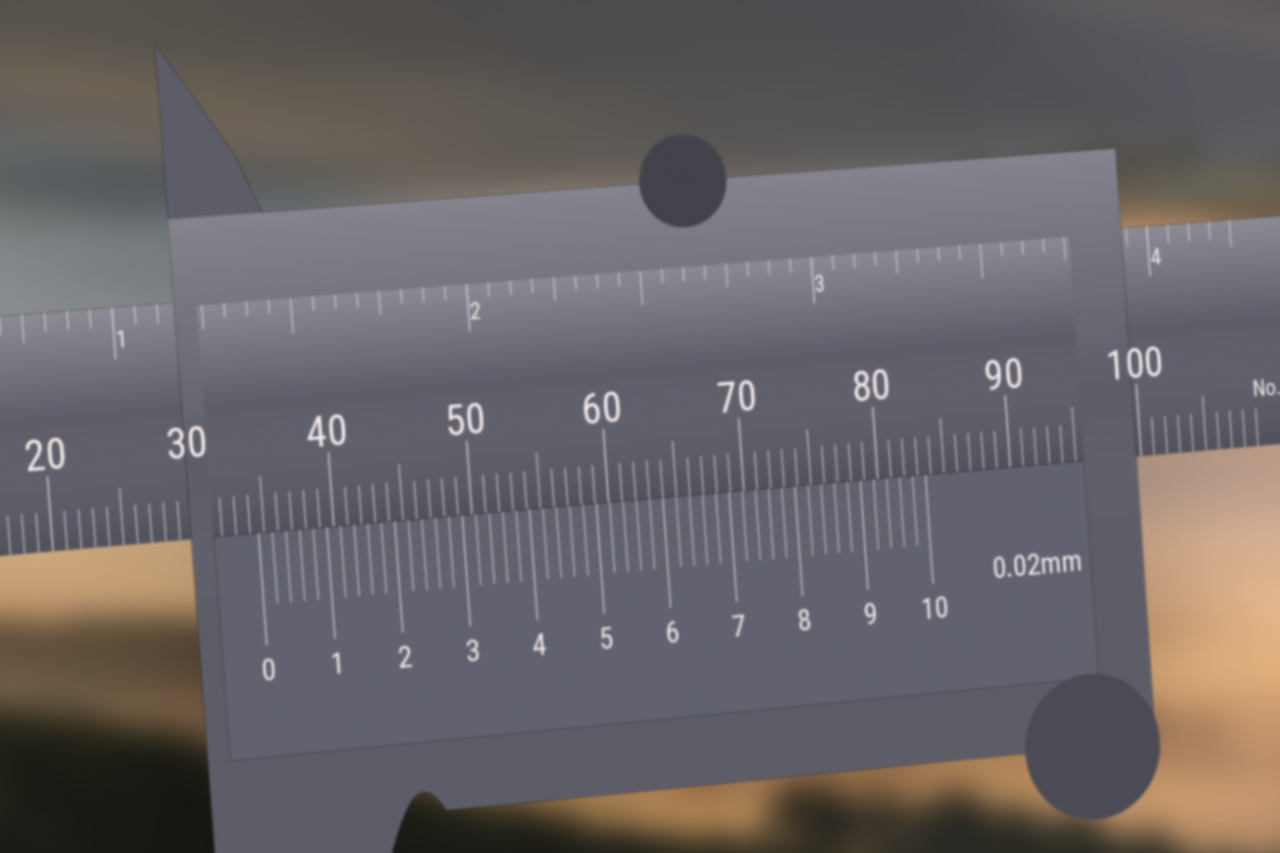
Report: 34.6mm
